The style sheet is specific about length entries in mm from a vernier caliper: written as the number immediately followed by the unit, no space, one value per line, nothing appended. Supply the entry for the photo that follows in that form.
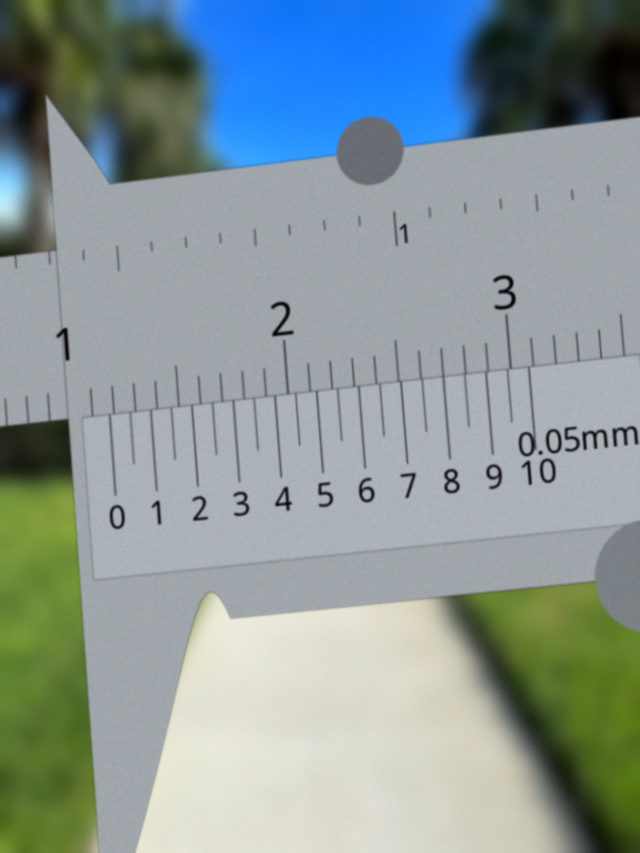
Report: 11.8mm
